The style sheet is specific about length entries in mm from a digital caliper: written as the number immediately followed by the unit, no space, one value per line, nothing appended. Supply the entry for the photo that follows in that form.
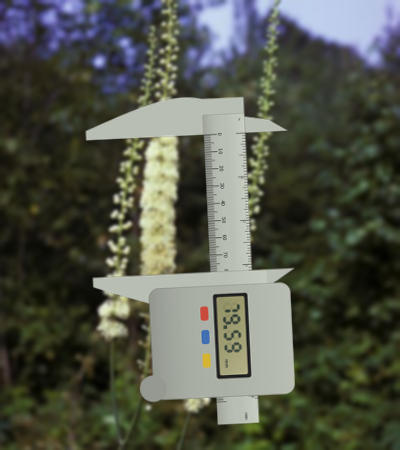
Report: 79.59mm
